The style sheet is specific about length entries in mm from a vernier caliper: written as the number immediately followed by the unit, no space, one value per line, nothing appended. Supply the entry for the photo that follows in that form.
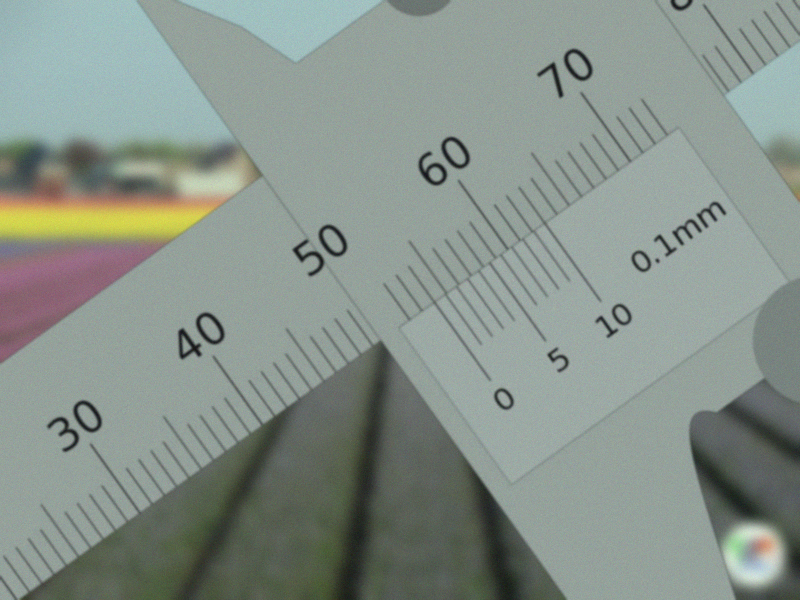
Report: 54.0mm
